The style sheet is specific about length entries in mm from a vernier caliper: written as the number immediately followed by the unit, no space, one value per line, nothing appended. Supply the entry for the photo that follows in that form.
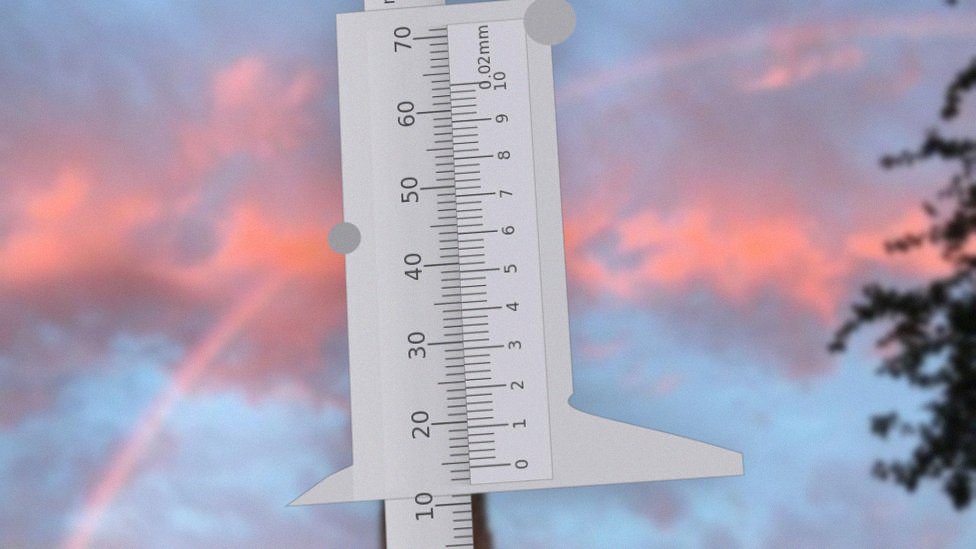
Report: 14.4mm
